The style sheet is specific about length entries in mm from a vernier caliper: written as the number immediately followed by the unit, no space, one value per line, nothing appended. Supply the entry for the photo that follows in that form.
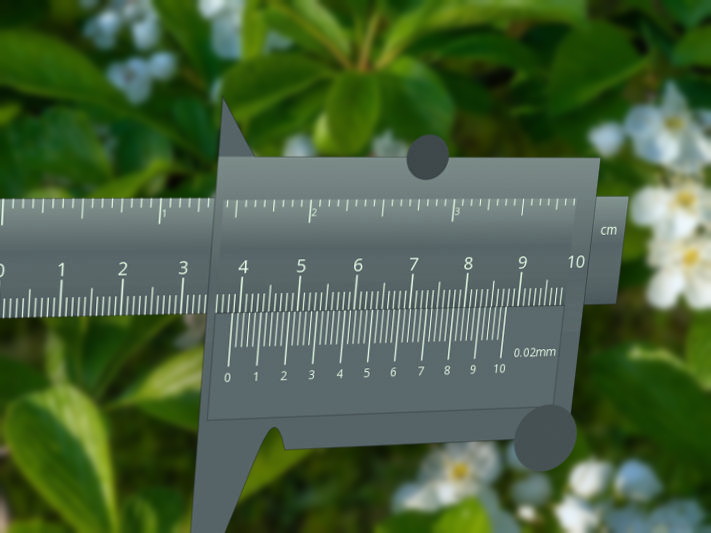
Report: 38.8mm
